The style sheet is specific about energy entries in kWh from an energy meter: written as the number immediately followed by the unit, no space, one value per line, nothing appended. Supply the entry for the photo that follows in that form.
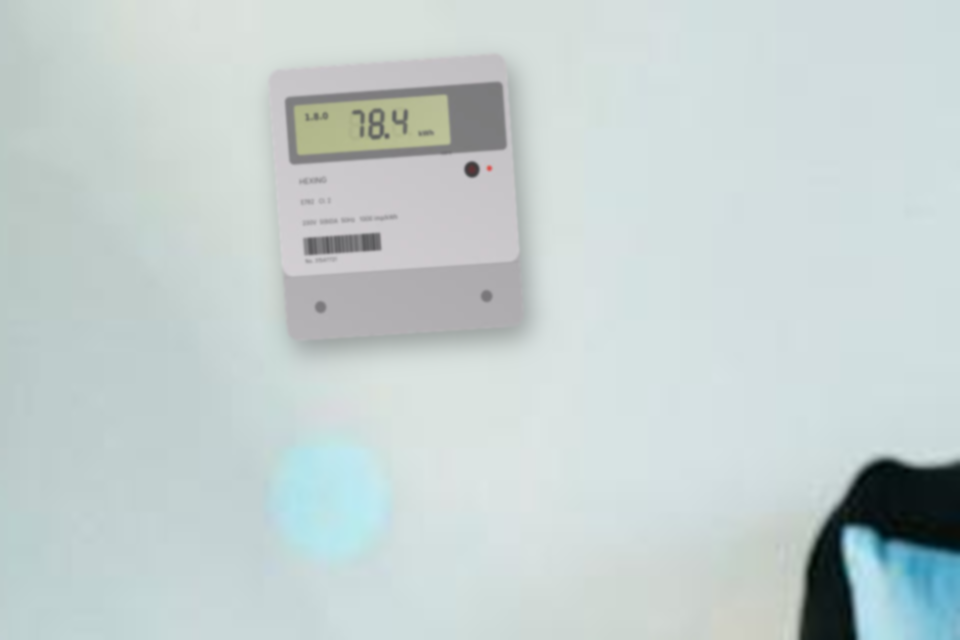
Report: 78.4kWh
